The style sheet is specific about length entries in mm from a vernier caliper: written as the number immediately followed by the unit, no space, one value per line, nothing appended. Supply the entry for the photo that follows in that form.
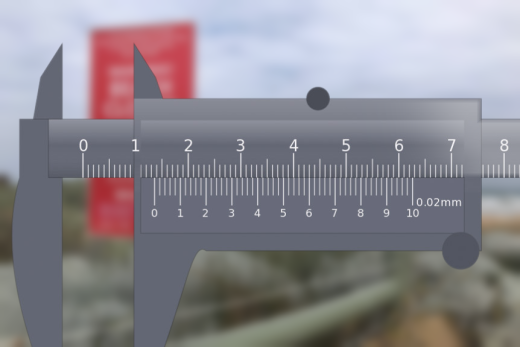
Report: 13.6mm
